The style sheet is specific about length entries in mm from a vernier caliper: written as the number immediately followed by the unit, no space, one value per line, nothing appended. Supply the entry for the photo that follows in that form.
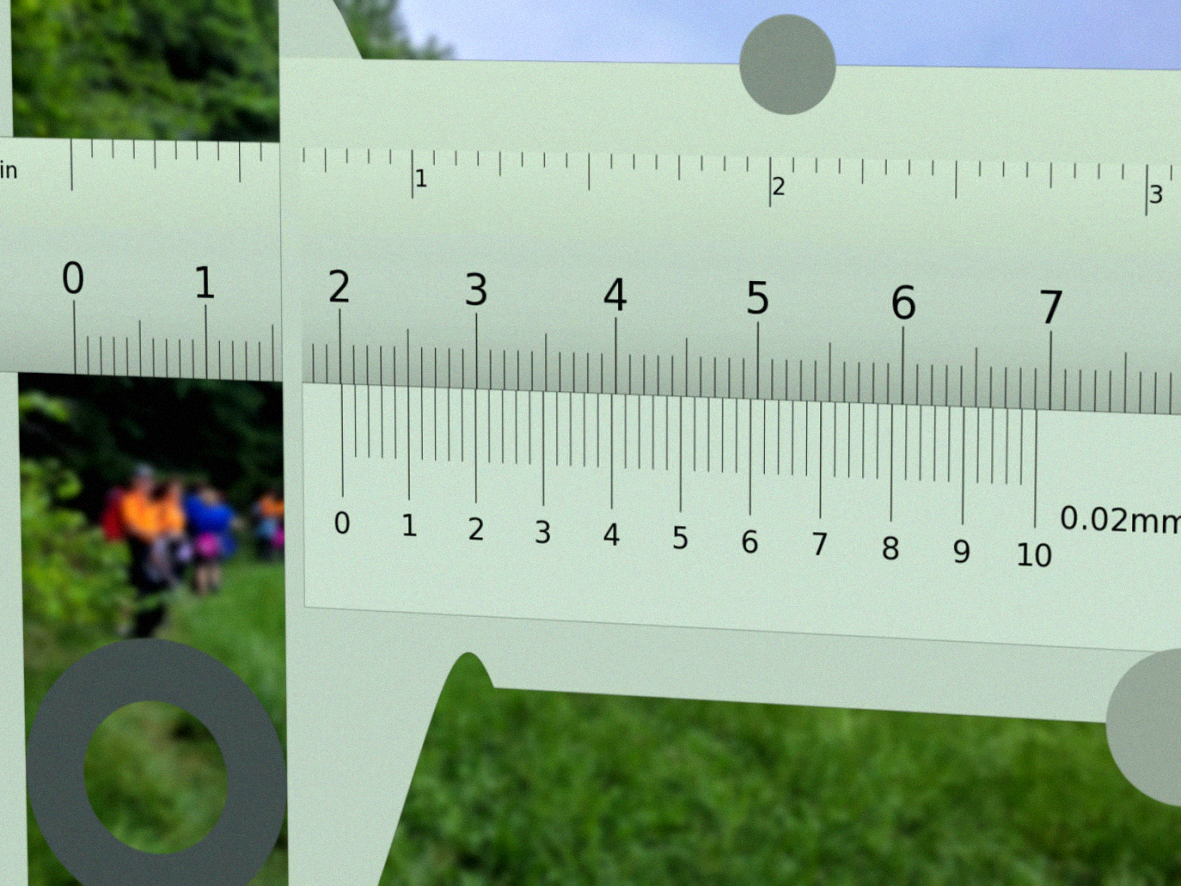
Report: 20.1mm
